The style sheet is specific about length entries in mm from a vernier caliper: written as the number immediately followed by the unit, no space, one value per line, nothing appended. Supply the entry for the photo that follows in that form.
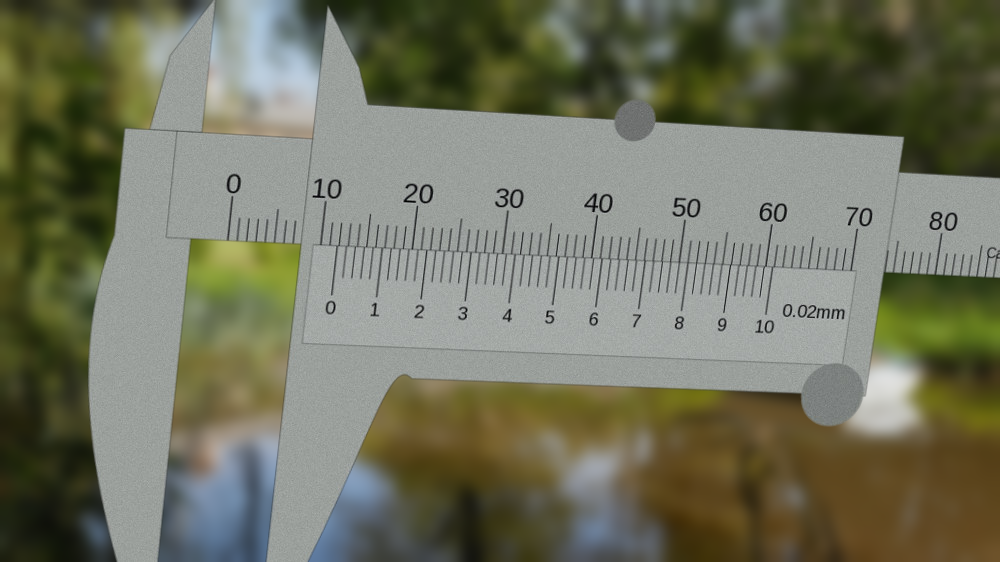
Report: 11.8mm
